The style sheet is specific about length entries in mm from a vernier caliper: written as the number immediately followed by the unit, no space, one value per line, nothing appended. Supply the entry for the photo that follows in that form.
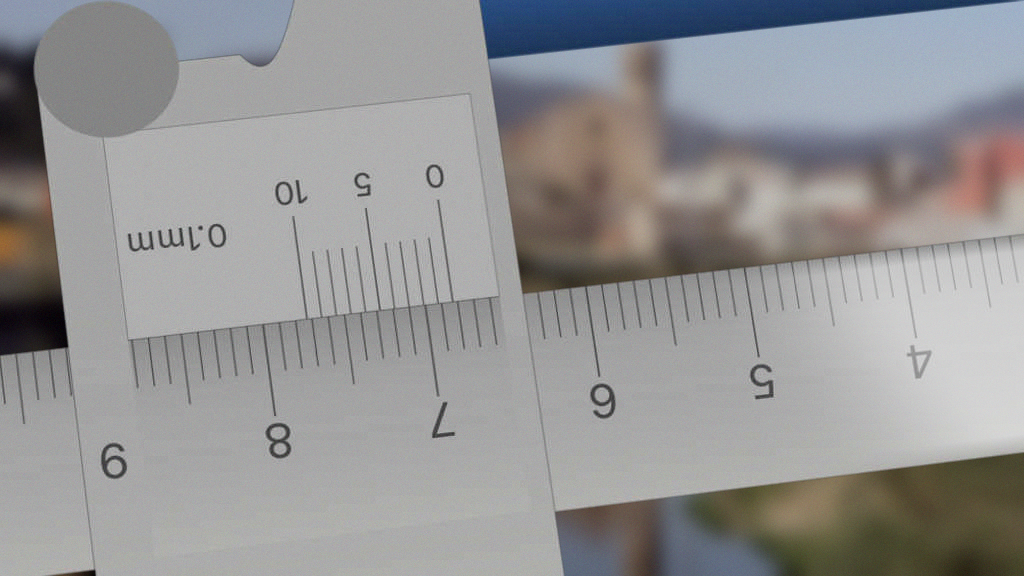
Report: 68.3mm
